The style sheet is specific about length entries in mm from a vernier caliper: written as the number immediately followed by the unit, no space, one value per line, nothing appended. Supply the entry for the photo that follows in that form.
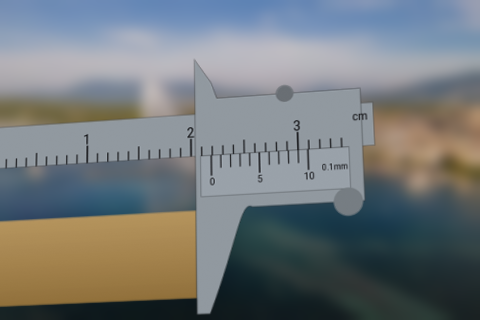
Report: 21.9mm
